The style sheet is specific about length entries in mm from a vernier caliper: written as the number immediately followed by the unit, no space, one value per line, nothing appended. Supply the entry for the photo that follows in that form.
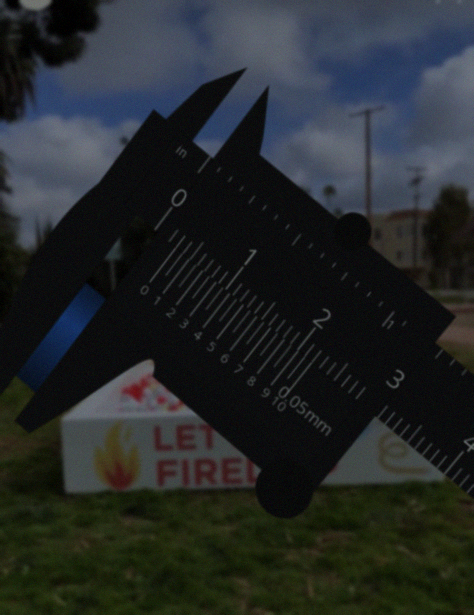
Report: 3.0mm
